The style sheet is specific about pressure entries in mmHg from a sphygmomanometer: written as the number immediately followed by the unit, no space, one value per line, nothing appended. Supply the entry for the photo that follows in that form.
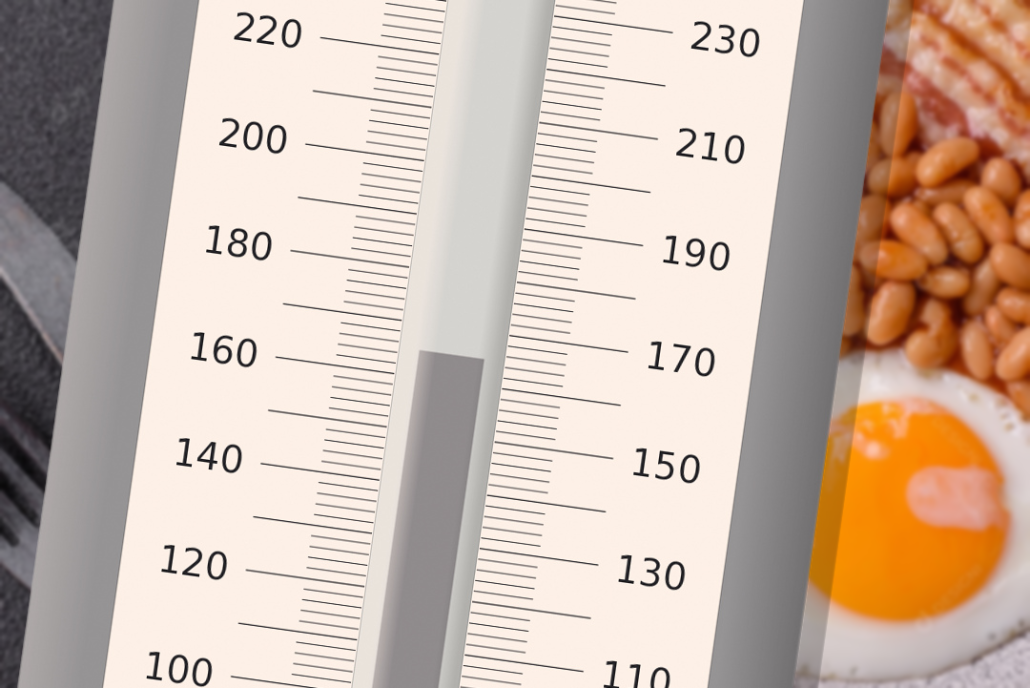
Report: 165mmHg
